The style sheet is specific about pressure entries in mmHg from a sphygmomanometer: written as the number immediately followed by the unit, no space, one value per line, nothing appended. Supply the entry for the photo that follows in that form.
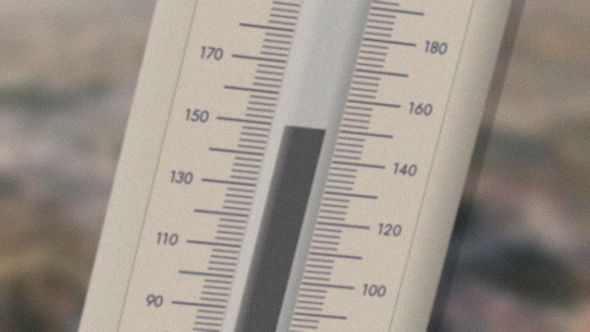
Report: 150mmHg
